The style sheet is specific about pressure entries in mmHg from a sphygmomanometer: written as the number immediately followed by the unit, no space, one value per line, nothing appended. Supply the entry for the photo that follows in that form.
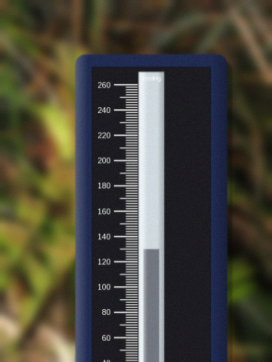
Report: 130mmHg
